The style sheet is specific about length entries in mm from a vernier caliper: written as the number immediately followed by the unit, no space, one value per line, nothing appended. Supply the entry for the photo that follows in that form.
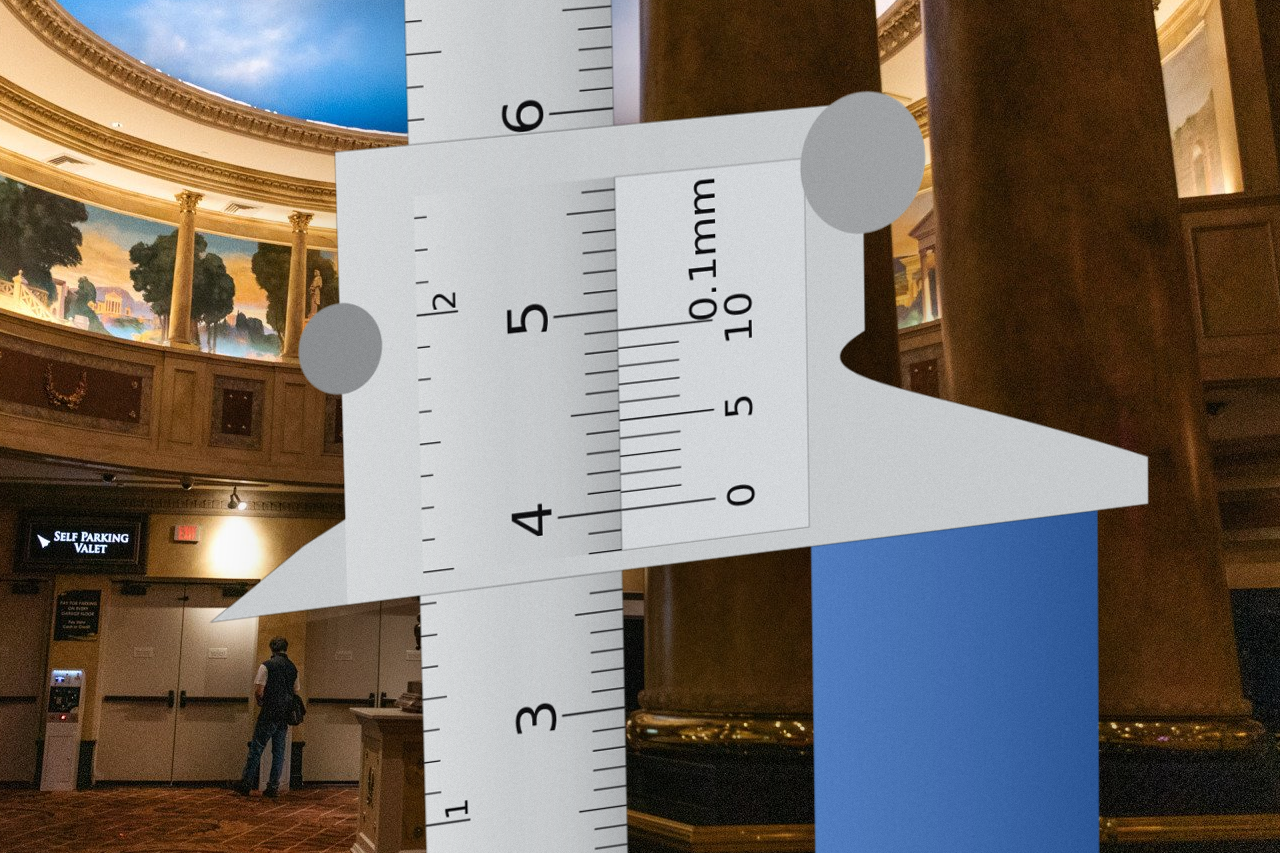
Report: 40.0mm
